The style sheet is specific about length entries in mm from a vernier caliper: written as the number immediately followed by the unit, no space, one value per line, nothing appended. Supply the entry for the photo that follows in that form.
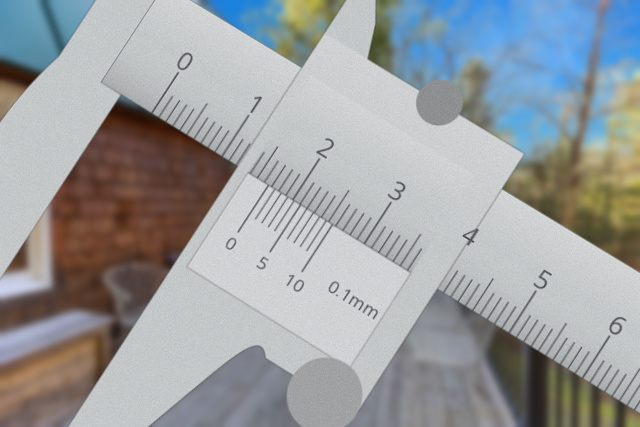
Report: 16.6mm
